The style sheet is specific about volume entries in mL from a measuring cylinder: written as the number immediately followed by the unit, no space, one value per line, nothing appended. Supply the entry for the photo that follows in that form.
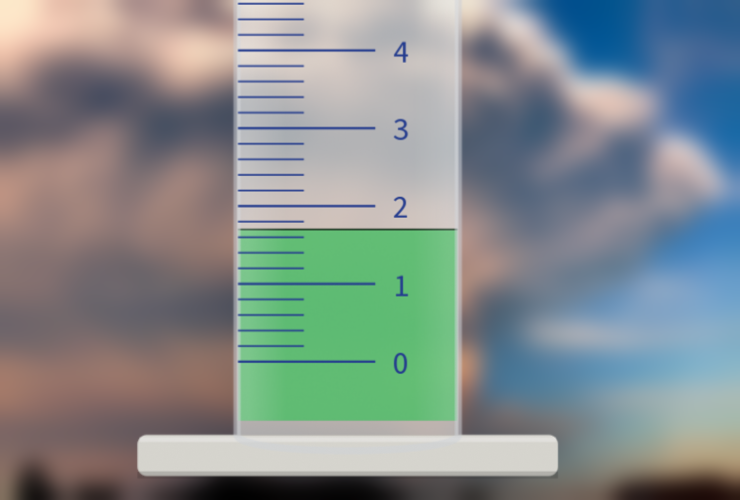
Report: 1.7mL
